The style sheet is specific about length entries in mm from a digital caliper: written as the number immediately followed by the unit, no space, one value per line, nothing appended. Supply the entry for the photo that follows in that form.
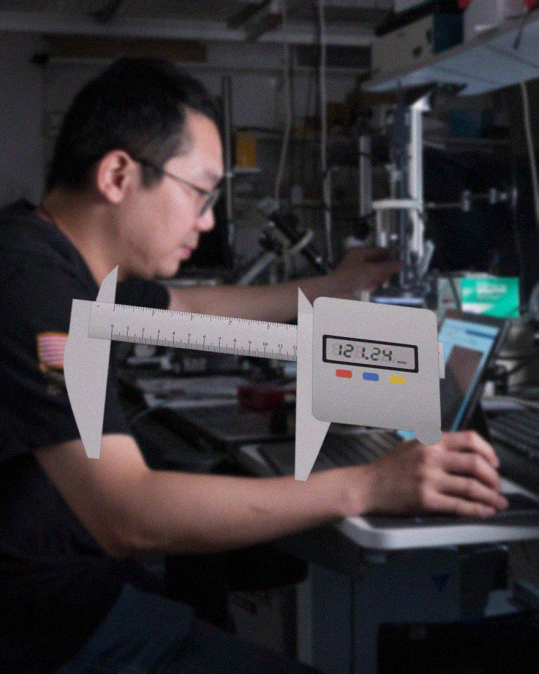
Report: 121.24mm
